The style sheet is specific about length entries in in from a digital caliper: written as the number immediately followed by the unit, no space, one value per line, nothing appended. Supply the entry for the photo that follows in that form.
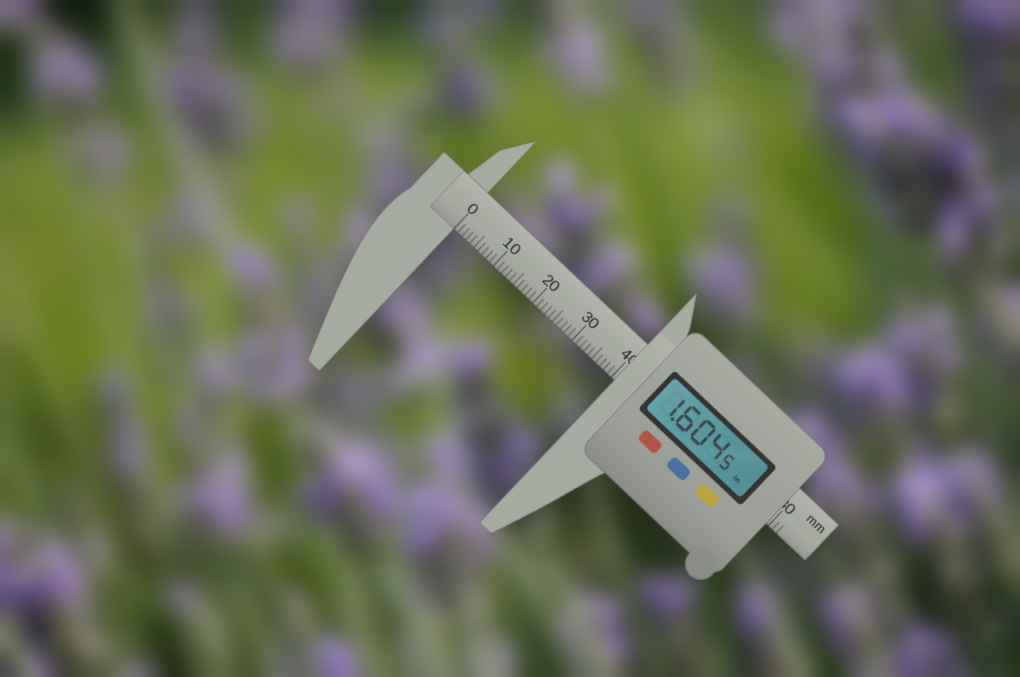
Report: 1.6045in
